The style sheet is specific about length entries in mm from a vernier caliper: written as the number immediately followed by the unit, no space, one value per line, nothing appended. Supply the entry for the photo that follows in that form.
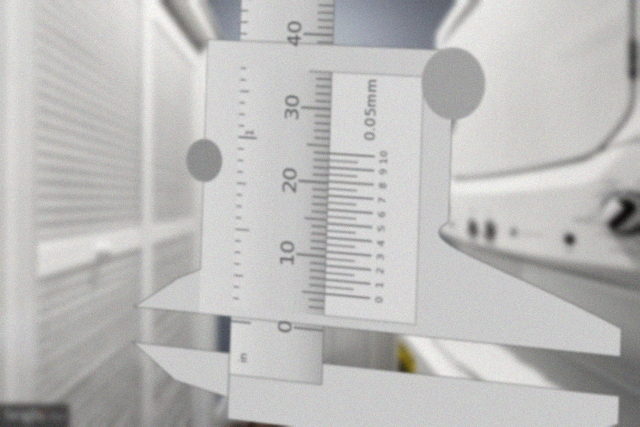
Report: 5.0mm
